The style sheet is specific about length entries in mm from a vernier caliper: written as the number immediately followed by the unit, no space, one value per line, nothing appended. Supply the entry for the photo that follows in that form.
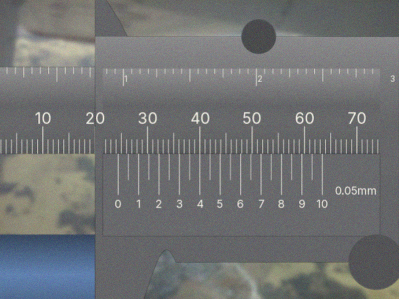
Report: 24.4mm
